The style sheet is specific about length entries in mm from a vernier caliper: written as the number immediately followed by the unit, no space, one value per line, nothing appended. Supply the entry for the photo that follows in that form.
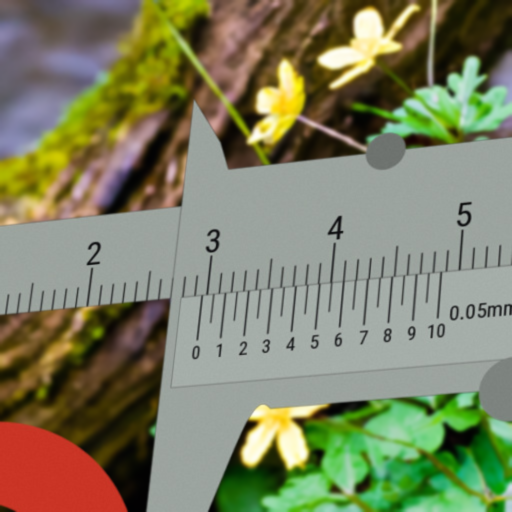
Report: 29.6mm
